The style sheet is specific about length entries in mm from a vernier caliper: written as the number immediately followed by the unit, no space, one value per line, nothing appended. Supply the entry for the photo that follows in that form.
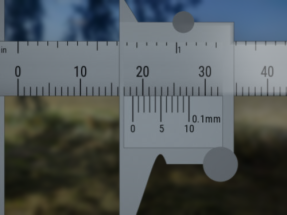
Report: 18.4mm
